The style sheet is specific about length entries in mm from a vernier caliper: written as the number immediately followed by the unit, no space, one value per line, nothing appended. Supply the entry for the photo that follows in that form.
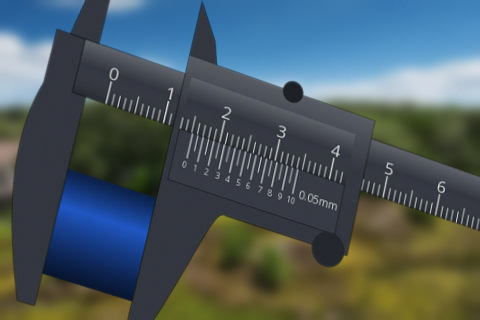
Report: 15.2mm
